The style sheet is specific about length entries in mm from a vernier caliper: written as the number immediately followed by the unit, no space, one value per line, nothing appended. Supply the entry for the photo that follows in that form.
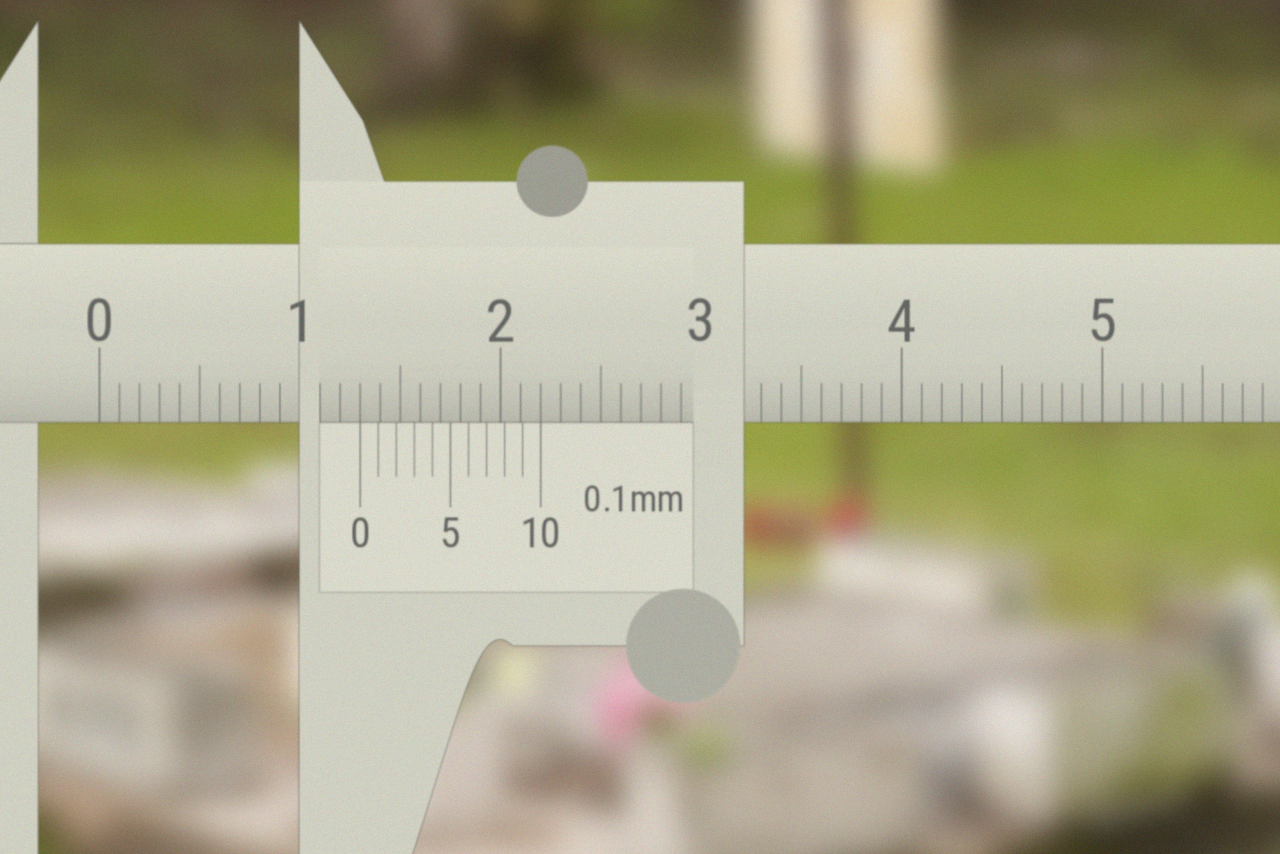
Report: 13.0mm
